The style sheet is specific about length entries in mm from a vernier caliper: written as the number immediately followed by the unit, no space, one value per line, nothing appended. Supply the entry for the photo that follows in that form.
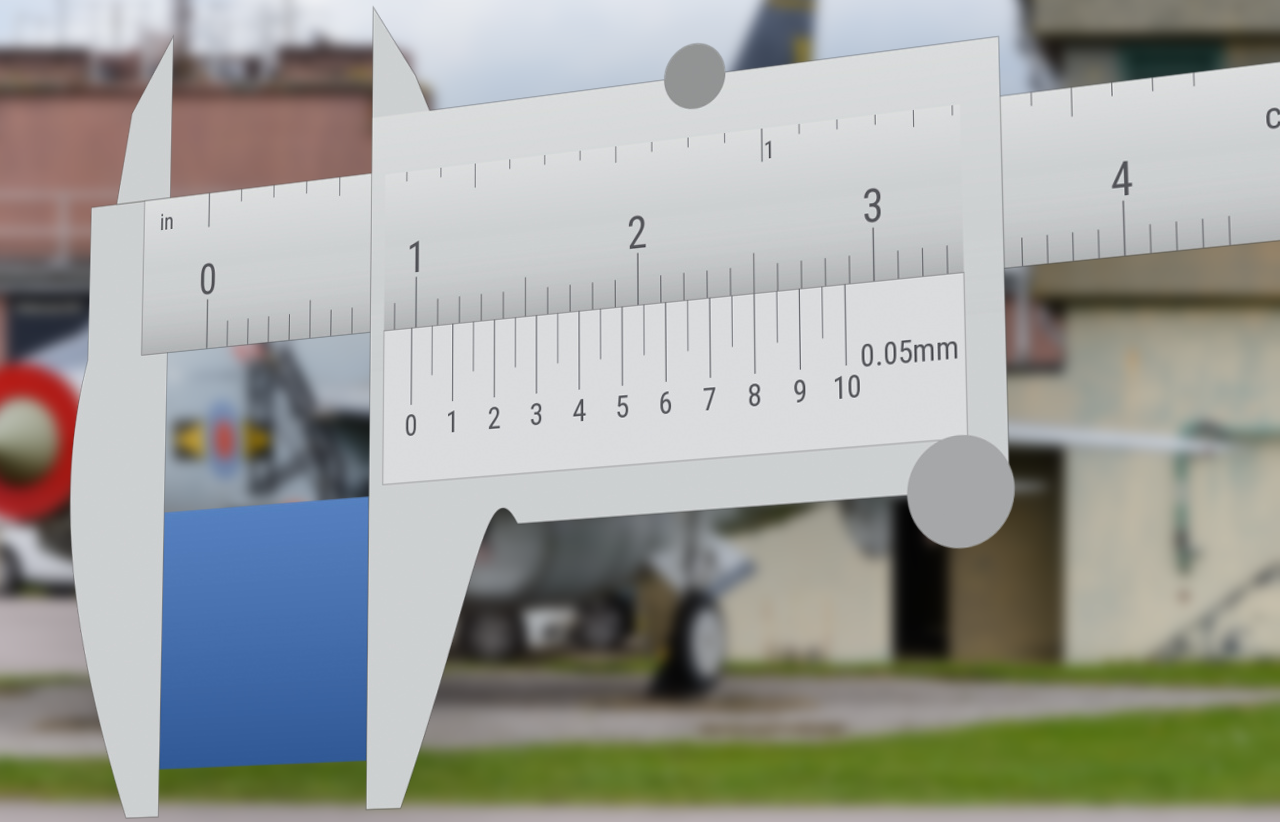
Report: 9.8mm
